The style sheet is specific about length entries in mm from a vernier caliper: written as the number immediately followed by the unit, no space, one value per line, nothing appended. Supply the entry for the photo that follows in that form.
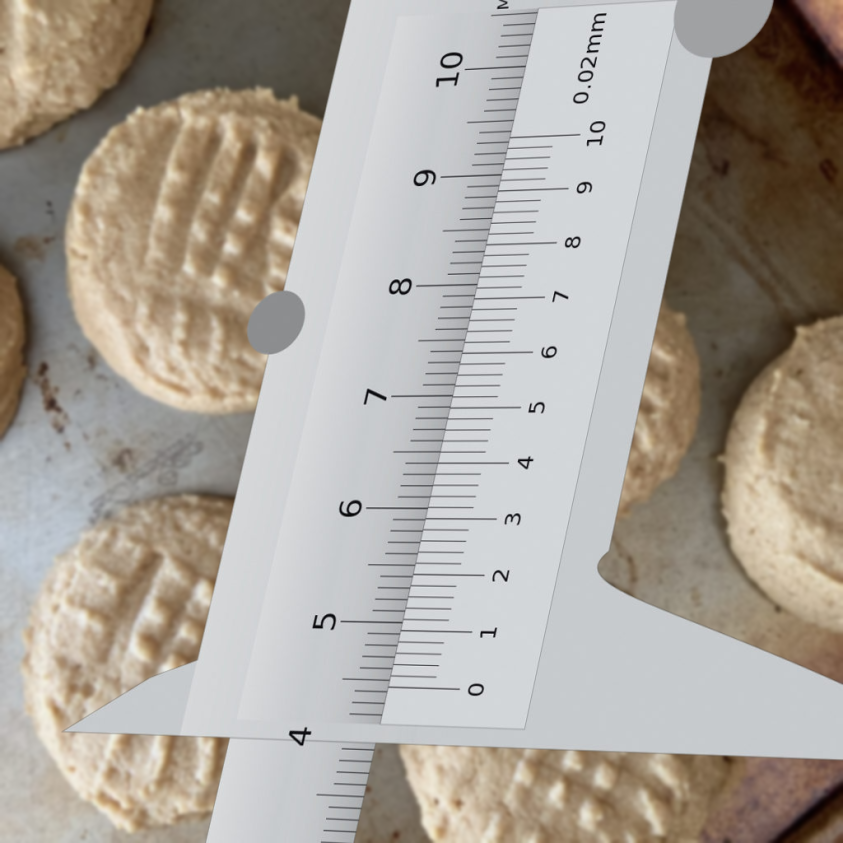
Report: 44.4mm
